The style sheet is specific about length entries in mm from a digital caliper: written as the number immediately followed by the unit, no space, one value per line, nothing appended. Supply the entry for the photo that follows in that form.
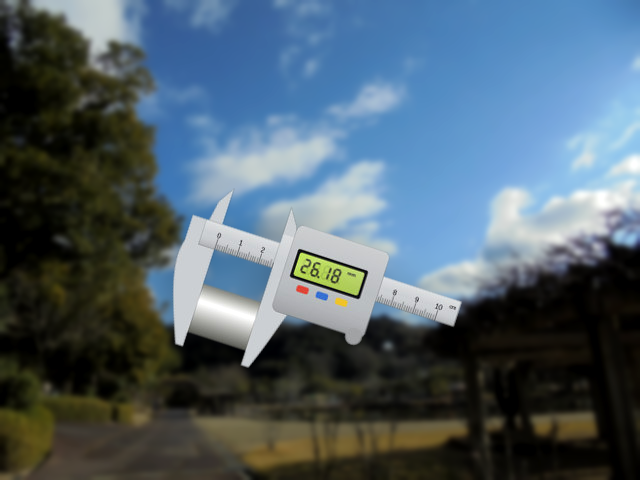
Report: 26.18mm
